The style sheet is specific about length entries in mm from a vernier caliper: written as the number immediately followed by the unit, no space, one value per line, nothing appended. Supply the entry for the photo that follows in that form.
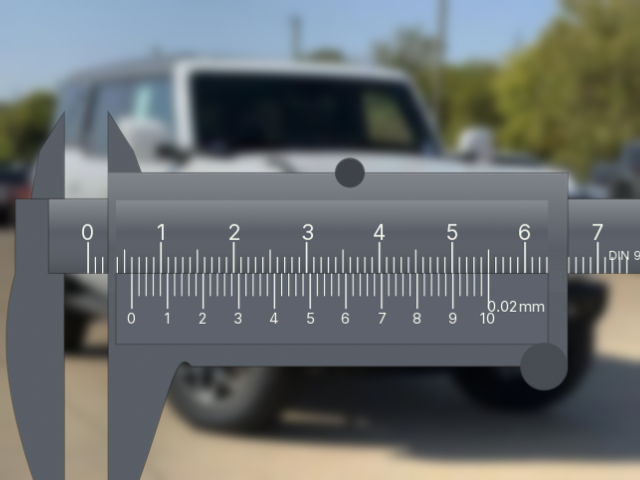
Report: 6.0mm
